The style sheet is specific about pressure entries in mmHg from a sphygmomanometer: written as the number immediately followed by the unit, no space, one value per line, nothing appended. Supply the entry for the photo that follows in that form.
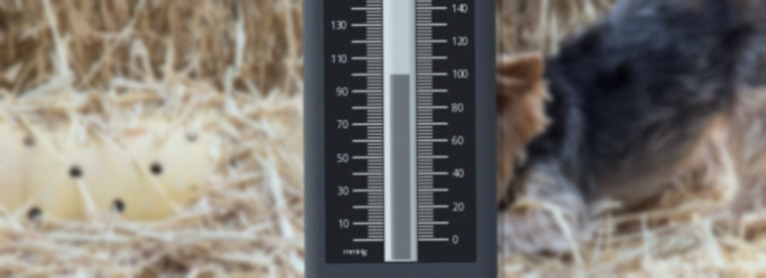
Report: 100mmHg
